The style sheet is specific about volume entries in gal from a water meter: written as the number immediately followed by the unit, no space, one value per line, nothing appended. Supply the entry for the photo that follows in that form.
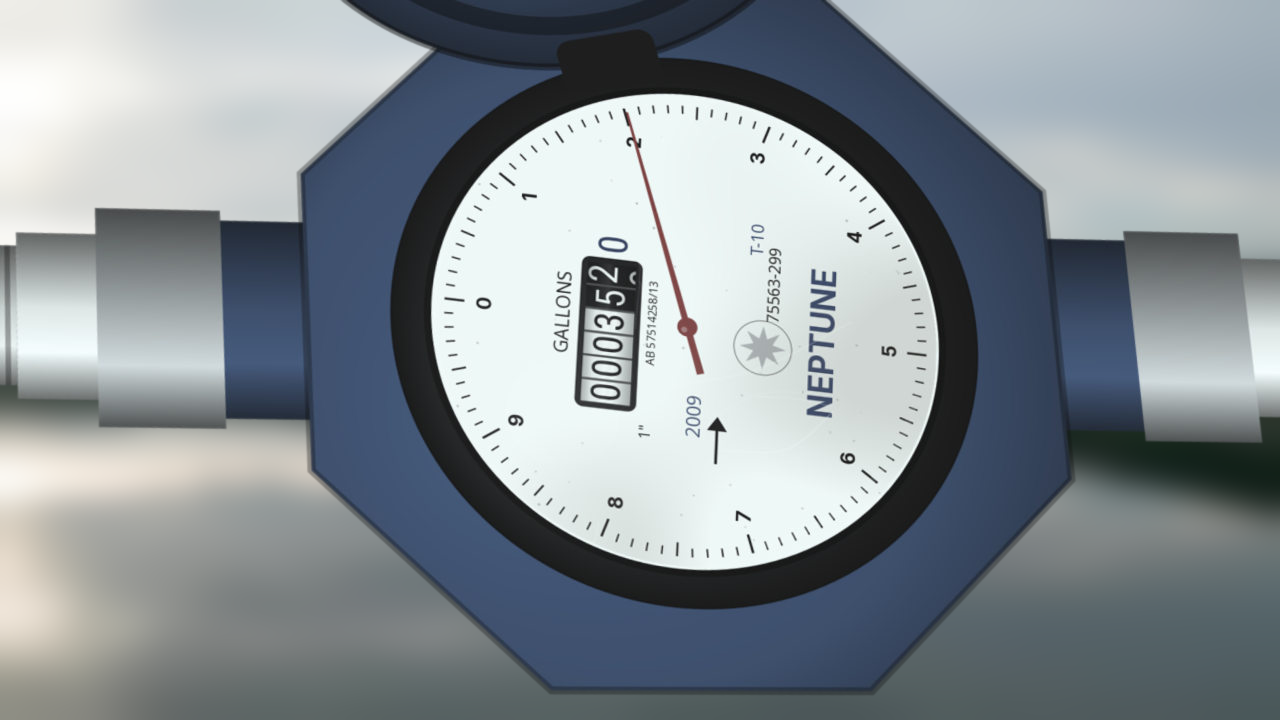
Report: 3522.0gal
